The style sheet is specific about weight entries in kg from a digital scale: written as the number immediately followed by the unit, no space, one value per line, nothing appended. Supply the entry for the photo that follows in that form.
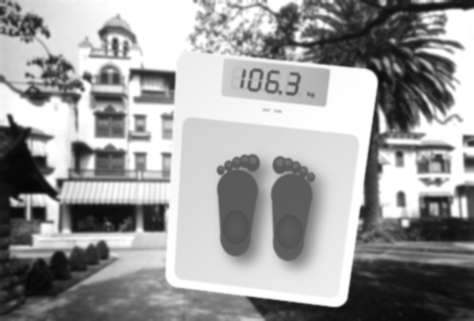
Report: 106.3kg
